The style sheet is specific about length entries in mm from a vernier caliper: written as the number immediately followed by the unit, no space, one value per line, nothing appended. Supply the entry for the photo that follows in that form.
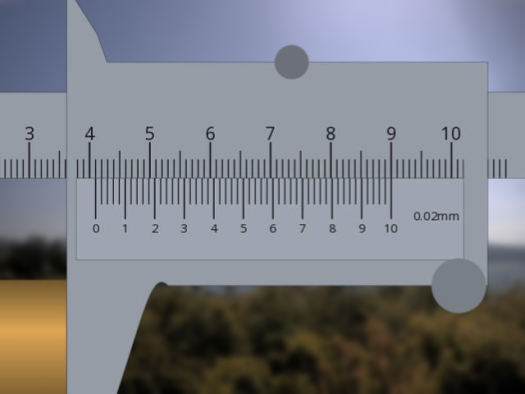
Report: 41.0mm
